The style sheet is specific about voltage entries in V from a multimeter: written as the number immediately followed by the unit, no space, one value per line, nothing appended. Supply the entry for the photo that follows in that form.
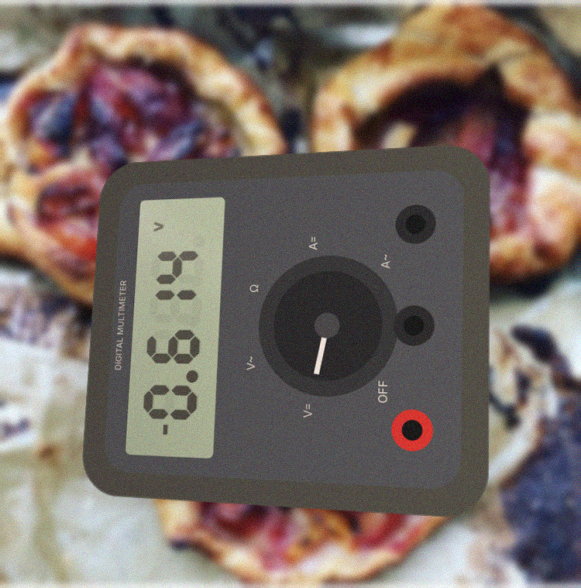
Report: -0.614V
